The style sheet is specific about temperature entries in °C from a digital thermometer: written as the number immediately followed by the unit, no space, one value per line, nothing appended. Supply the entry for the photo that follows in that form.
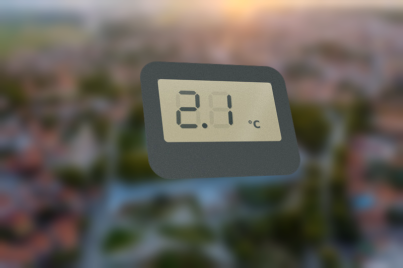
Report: 2.1°C
